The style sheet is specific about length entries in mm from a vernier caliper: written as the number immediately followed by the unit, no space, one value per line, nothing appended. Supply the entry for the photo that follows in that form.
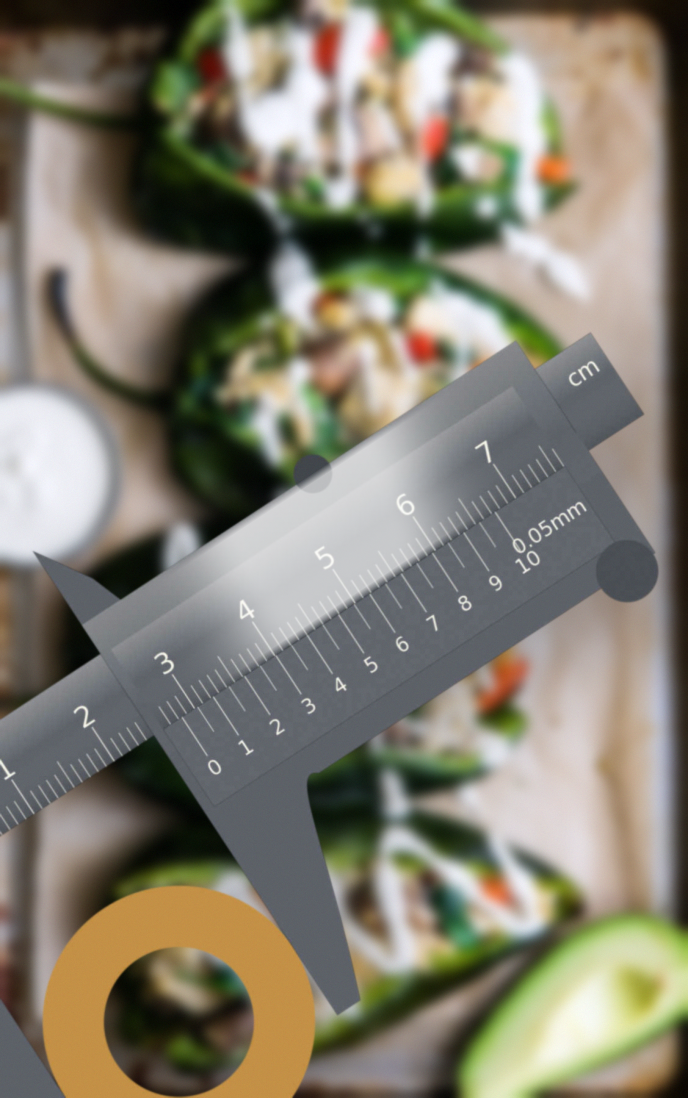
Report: 28.4mm
